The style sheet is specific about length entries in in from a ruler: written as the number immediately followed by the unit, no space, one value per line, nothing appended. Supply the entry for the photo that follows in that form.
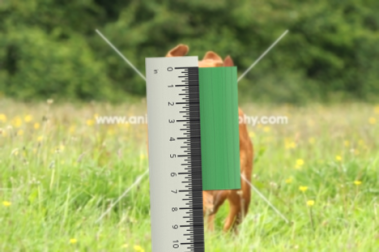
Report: 7in
